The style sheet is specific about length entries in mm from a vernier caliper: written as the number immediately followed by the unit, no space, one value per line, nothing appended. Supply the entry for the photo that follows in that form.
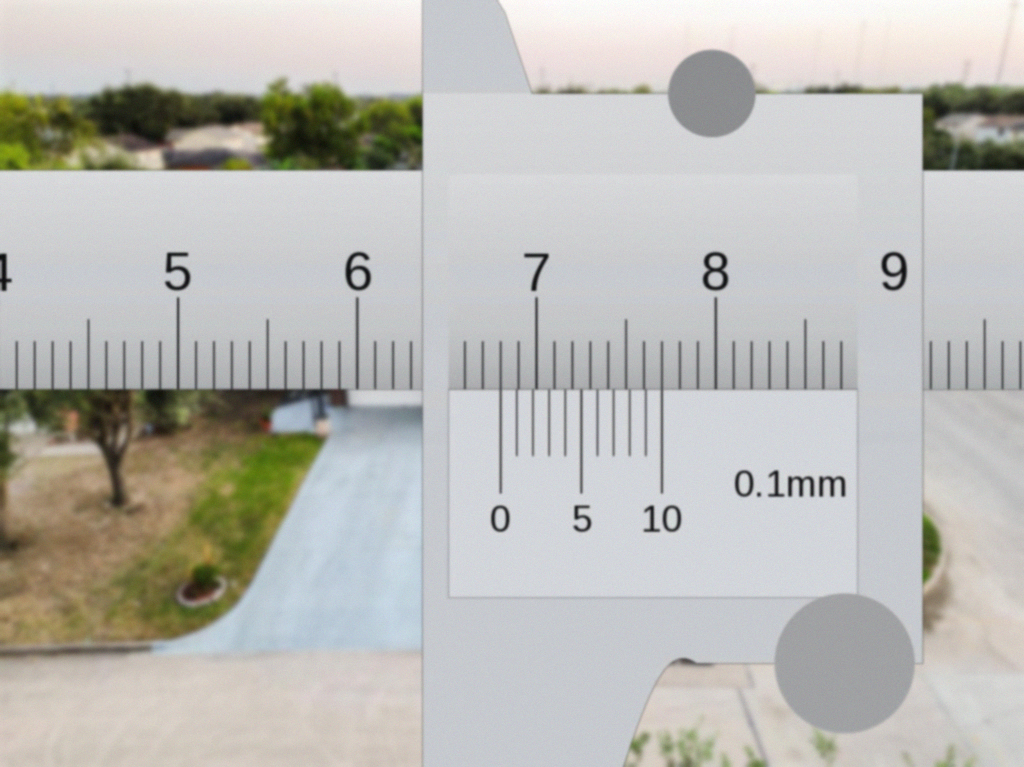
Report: 68.0mm
